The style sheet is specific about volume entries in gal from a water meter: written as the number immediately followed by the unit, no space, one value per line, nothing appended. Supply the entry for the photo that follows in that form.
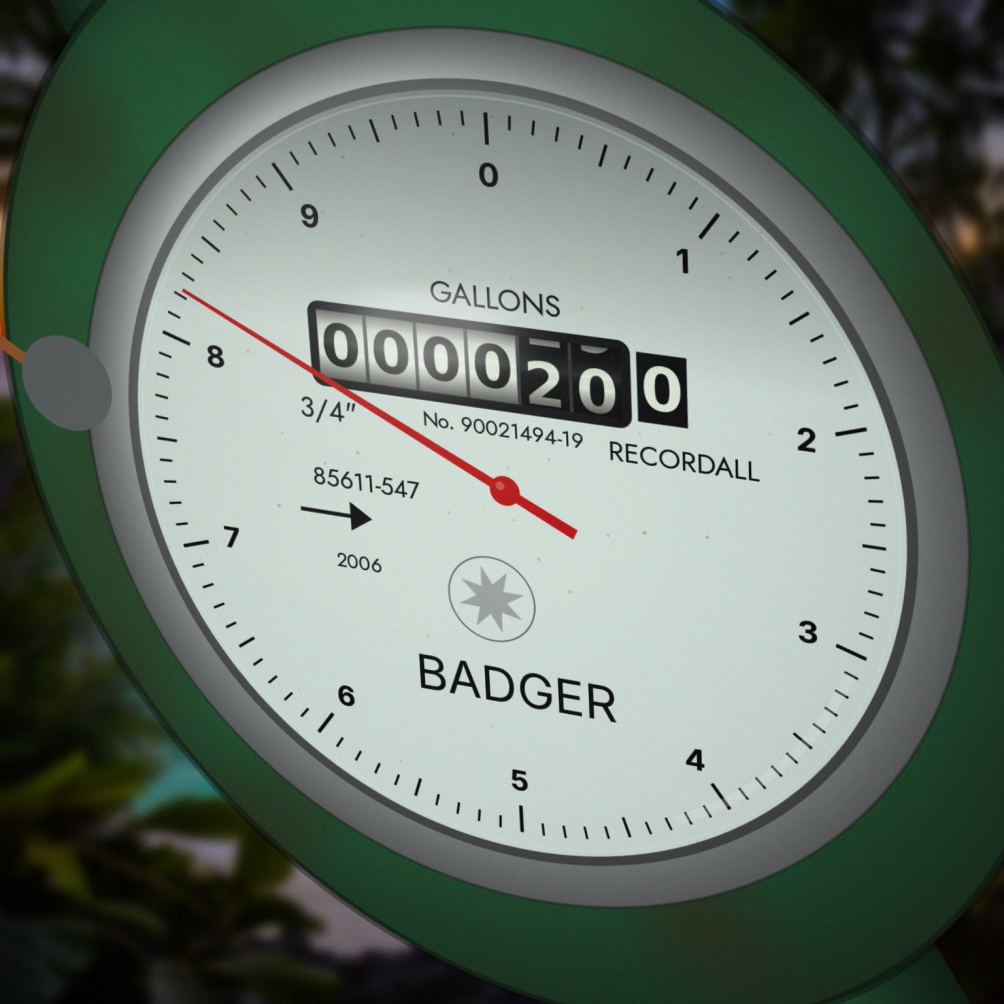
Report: 198.2gal
